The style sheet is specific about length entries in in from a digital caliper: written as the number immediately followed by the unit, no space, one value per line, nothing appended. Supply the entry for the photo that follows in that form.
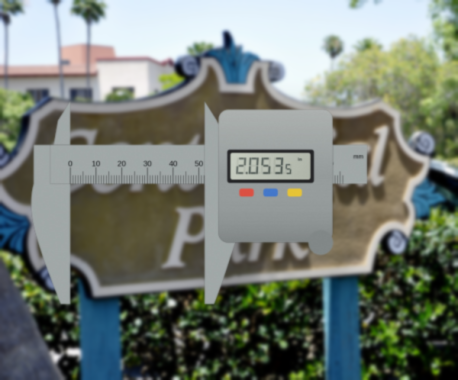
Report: 2.0535in
